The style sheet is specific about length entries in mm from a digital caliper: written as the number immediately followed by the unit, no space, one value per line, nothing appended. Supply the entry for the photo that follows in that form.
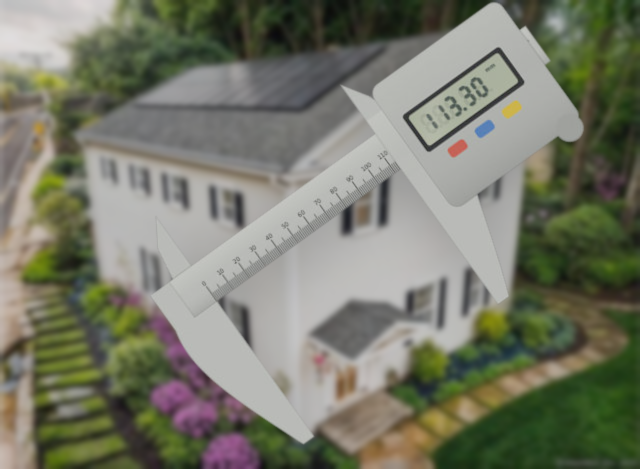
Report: 113.30mm
